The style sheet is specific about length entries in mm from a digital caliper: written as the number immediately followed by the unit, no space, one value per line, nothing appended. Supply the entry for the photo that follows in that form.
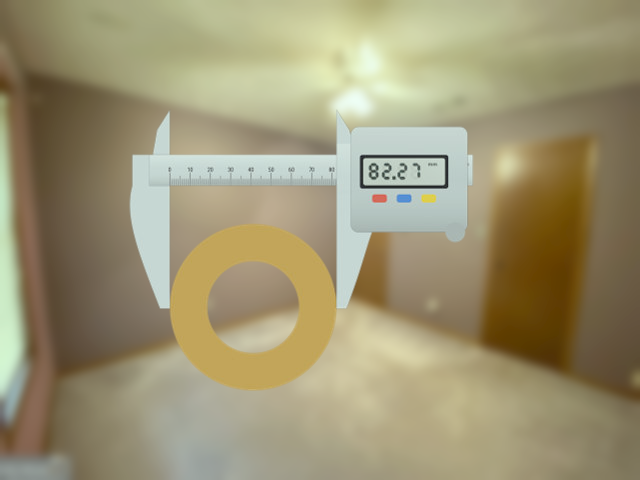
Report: 82.27mm
